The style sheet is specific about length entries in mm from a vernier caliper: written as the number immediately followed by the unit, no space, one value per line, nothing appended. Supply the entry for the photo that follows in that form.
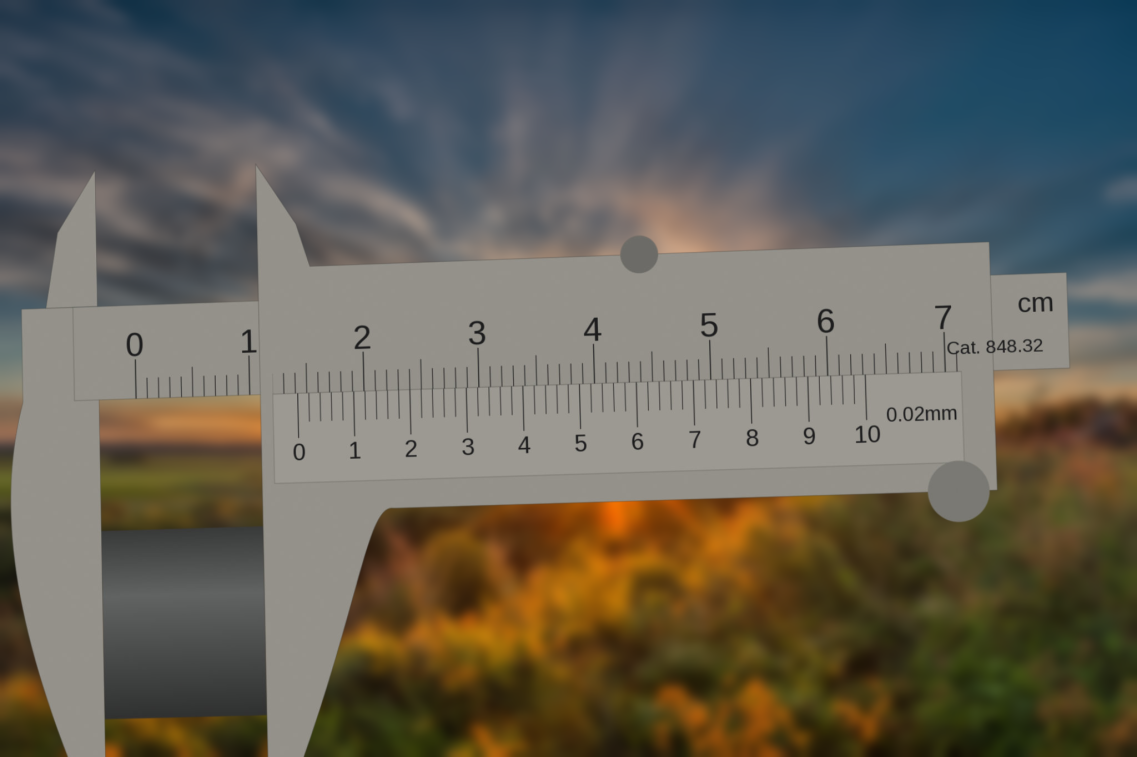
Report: 14.2mm
